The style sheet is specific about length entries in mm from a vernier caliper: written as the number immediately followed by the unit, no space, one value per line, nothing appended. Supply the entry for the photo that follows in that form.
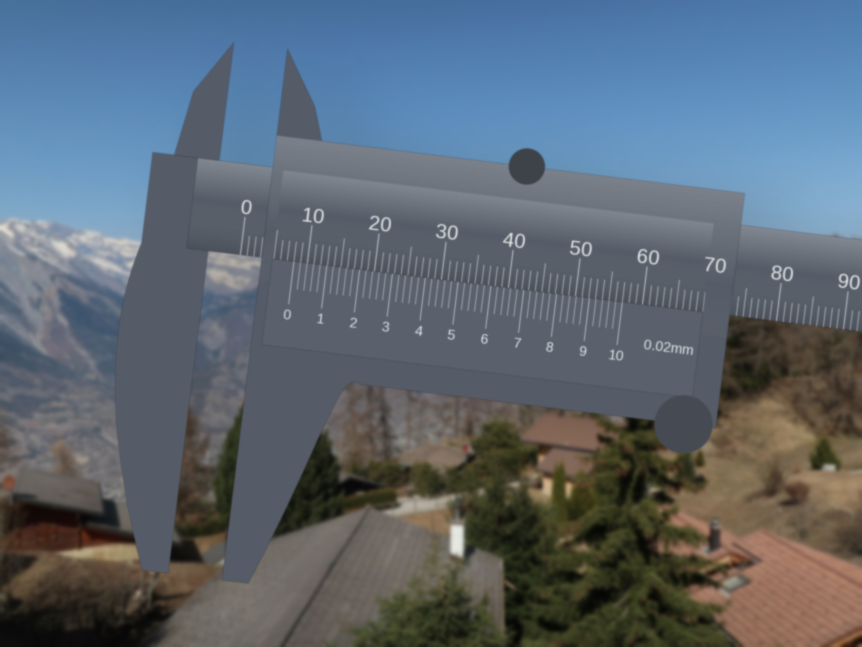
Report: 8.0mm
